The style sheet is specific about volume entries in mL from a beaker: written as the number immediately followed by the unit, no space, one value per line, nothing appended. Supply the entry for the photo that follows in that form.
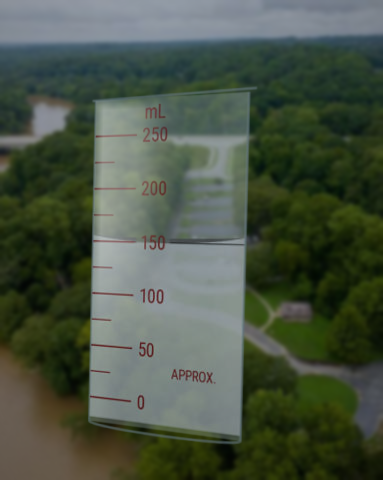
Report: 150mL
